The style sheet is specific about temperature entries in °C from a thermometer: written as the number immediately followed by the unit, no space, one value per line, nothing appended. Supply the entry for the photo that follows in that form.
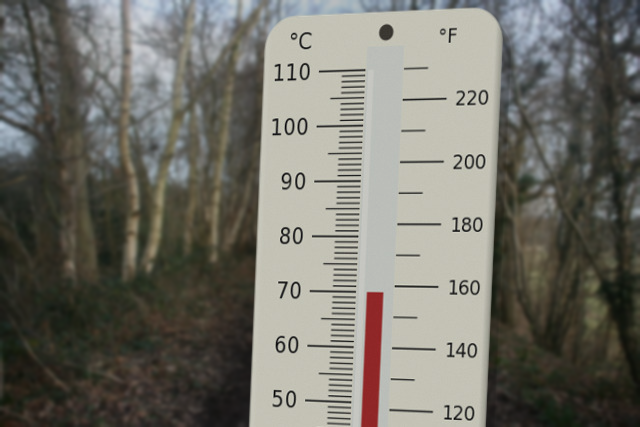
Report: 70°C
